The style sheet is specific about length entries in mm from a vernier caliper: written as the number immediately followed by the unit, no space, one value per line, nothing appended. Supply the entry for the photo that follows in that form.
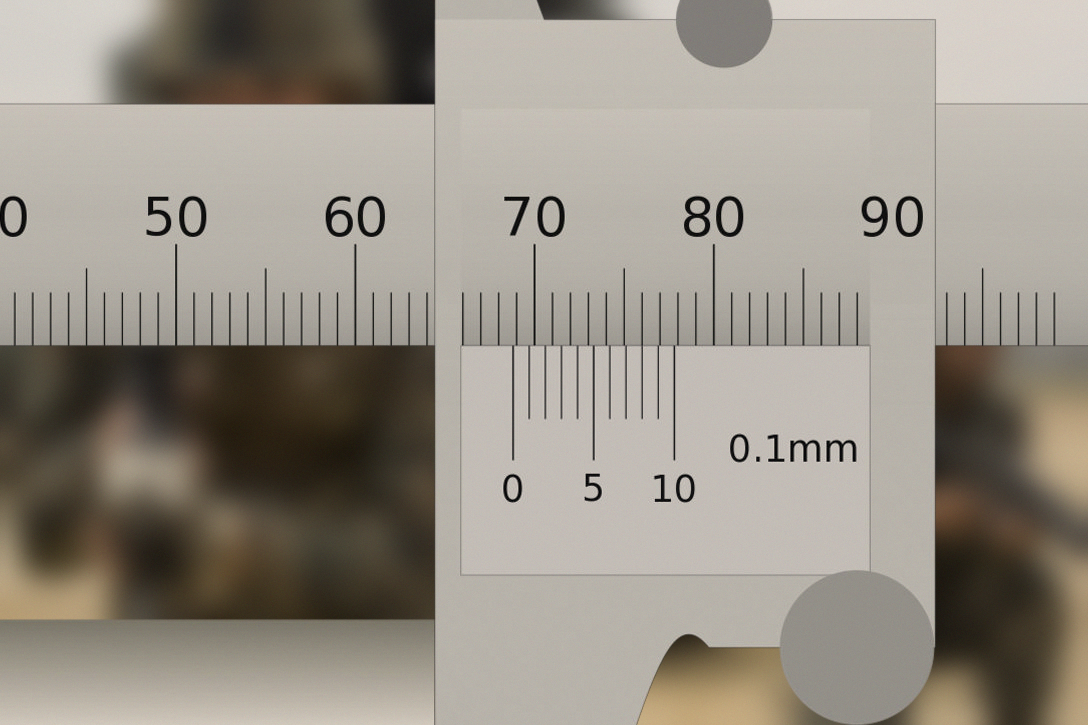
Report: 68.8mm
